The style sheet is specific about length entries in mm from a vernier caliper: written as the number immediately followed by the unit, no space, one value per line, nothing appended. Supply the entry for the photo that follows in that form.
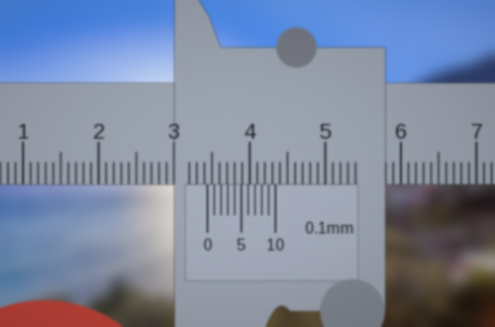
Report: 34.4mm
